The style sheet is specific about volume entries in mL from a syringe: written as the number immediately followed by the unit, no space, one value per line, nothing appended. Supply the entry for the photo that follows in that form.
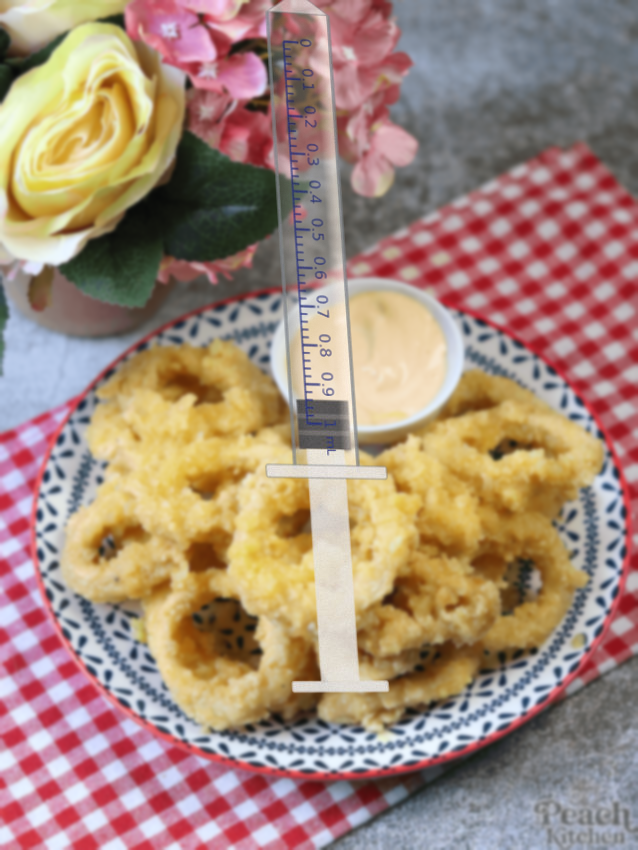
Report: 0.94mL
